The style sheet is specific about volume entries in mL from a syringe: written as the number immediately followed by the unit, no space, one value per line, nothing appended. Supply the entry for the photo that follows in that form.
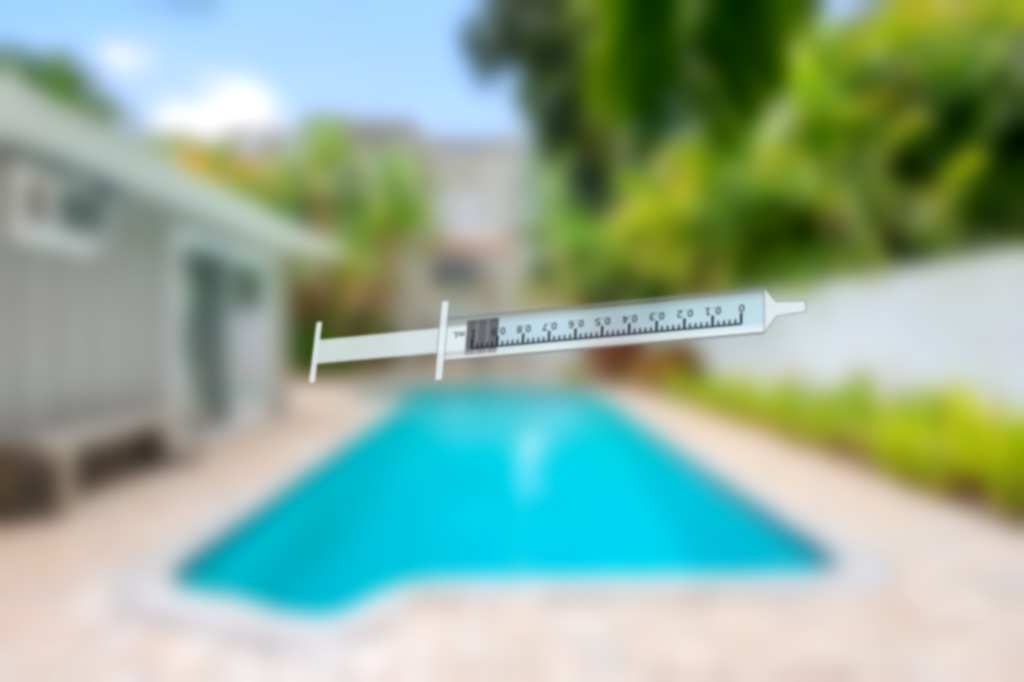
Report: 0.9mL
